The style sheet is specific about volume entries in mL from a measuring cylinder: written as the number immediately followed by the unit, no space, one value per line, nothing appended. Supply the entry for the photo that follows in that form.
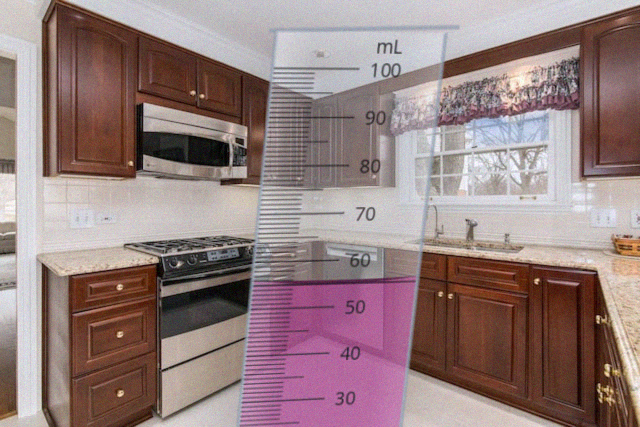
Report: 55mL
